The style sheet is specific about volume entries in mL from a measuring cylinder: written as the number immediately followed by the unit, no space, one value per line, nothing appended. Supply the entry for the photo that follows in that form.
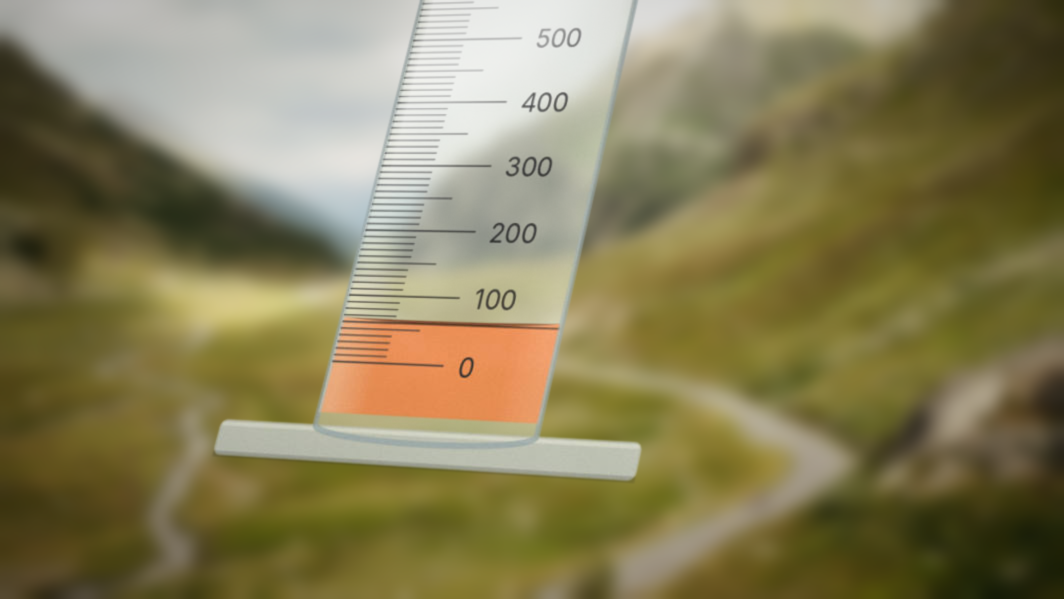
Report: 60mL
